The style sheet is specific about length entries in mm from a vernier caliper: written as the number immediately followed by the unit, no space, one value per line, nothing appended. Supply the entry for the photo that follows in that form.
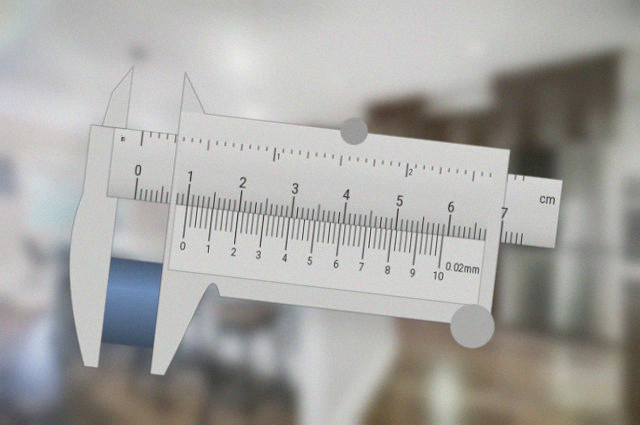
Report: 10.0mm
